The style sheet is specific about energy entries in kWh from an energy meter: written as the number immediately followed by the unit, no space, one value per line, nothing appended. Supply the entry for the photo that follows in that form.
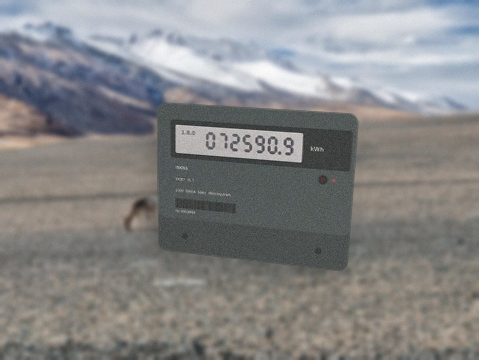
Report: 72590.9kWh
